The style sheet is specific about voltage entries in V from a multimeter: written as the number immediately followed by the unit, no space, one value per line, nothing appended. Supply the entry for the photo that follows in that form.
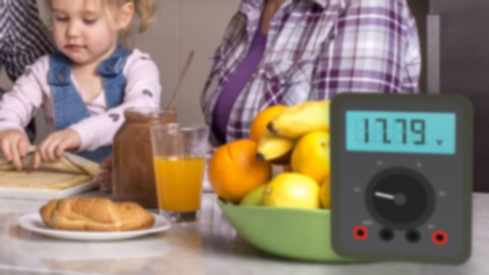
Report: 17.79V
